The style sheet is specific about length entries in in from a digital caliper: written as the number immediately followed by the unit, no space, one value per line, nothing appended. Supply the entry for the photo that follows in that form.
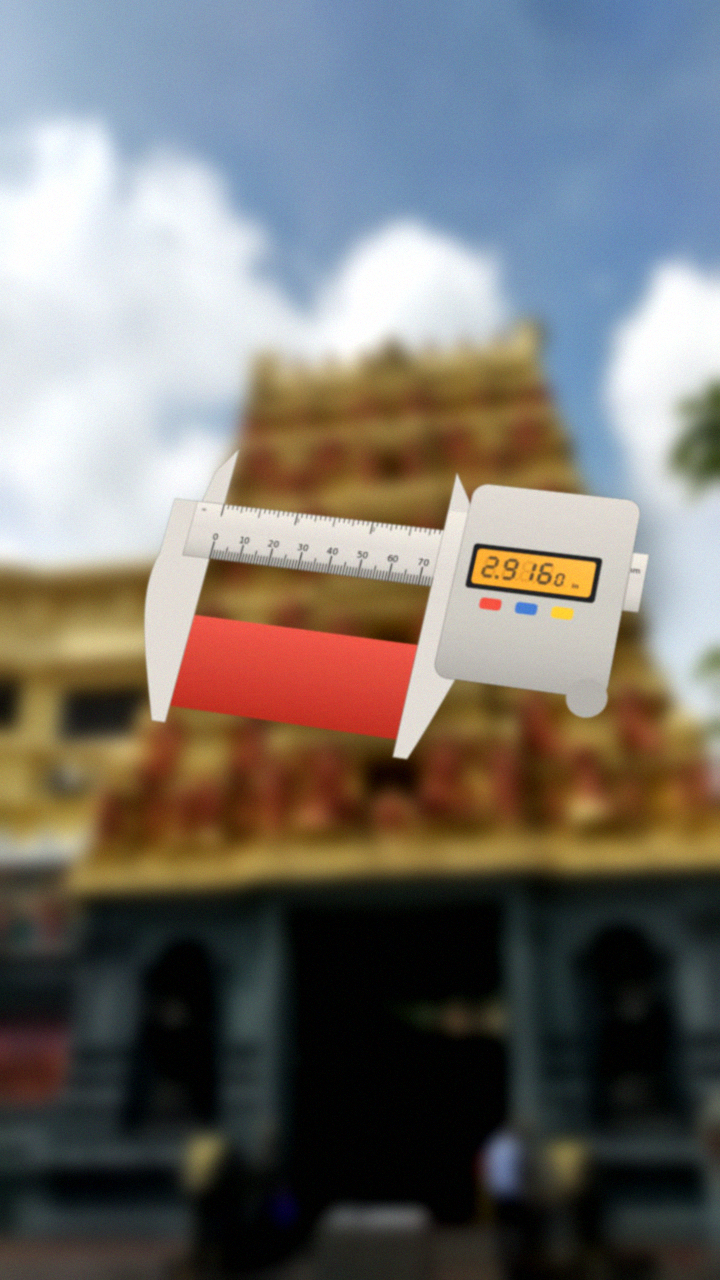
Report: 2.9160in
